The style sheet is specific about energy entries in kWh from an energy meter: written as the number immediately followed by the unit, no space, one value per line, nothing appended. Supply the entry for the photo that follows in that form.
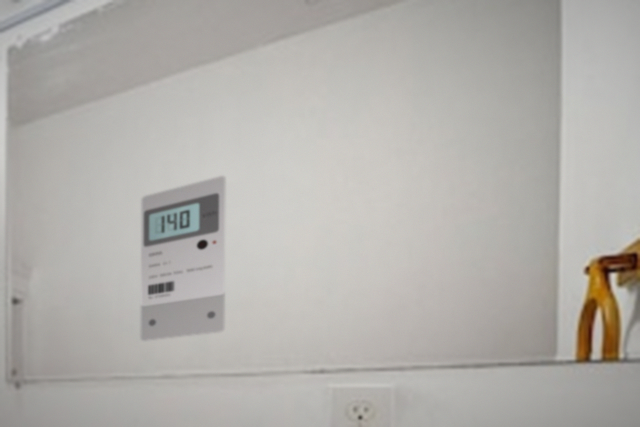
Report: 140kWh
